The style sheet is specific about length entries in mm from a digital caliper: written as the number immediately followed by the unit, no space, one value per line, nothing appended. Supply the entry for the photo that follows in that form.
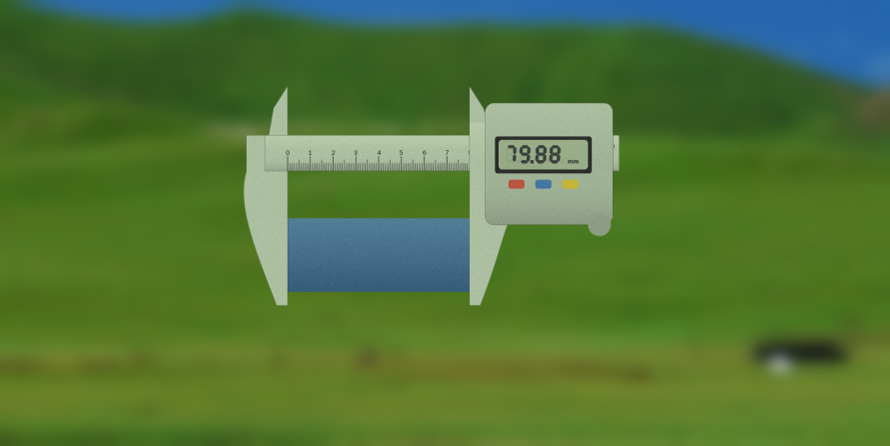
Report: 79.88mm
